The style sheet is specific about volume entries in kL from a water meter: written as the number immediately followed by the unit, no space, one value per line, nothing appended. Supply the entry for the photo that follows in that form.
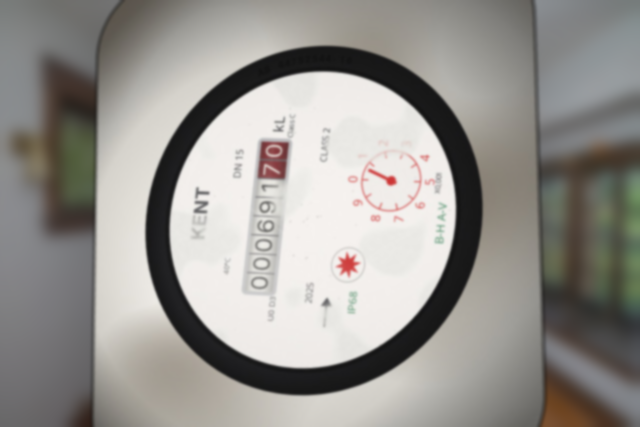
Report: 691.700kL
